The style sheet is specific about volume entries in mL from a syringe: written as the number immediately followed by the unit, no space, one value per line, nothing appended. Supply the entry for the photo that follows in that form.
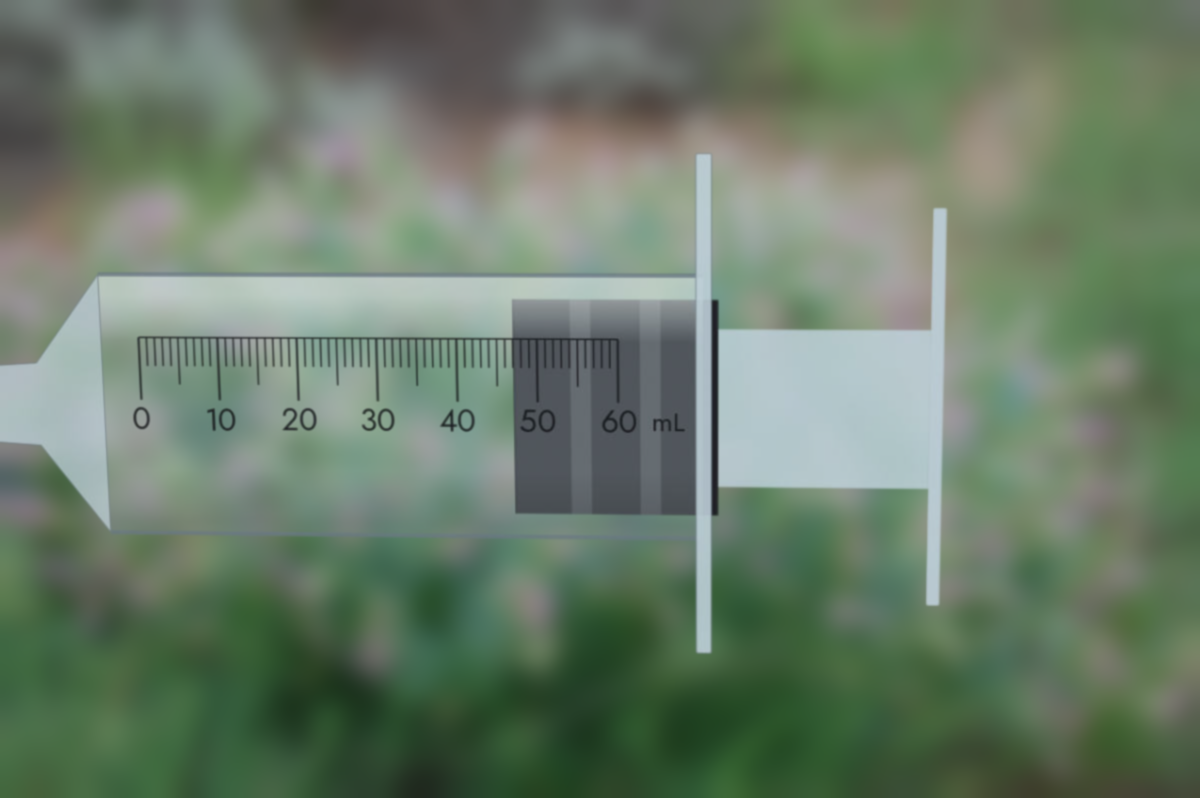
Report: 47mL
